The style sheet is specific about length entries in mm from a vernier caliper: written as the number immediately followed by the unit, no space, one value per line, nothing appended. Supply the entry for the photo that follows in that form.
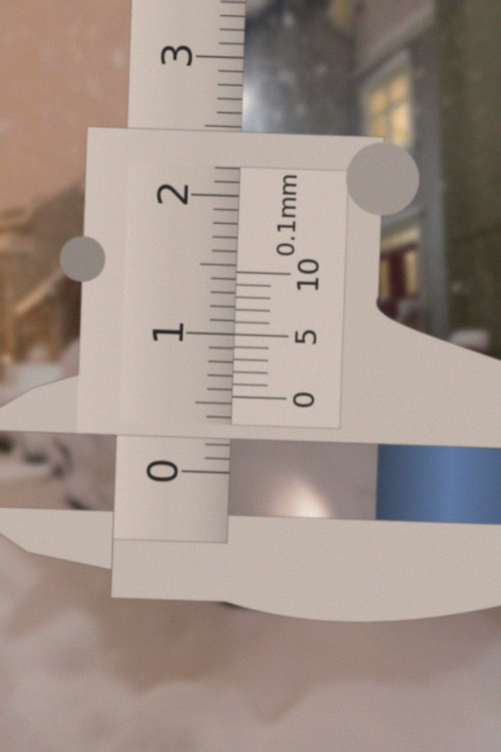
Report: 5.5mm
